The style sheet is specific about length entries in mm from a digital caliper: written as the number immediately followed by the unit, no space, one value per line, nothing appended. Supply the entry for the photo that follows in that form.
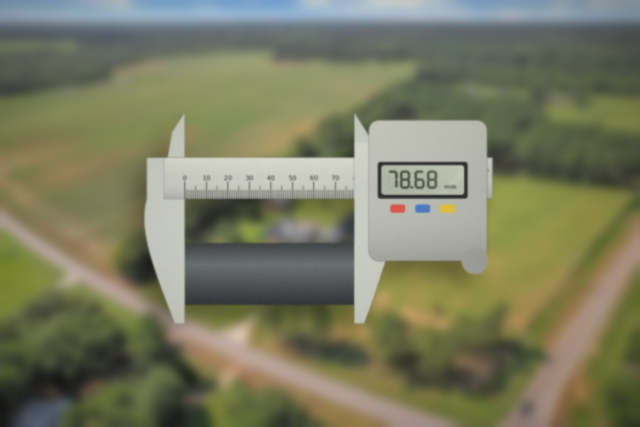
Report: 78.68mm
